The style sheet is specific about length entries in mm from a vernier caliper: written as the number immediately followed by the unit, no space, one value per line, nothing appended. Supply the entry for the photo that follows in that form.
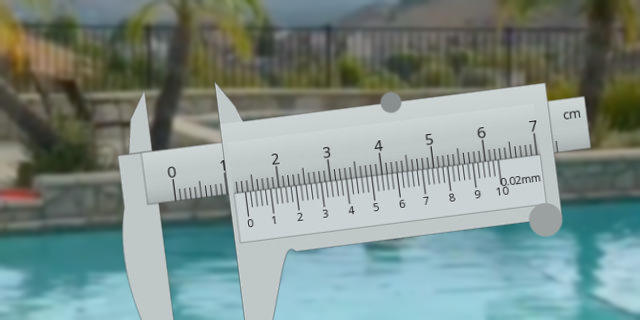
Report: 13.5mm
